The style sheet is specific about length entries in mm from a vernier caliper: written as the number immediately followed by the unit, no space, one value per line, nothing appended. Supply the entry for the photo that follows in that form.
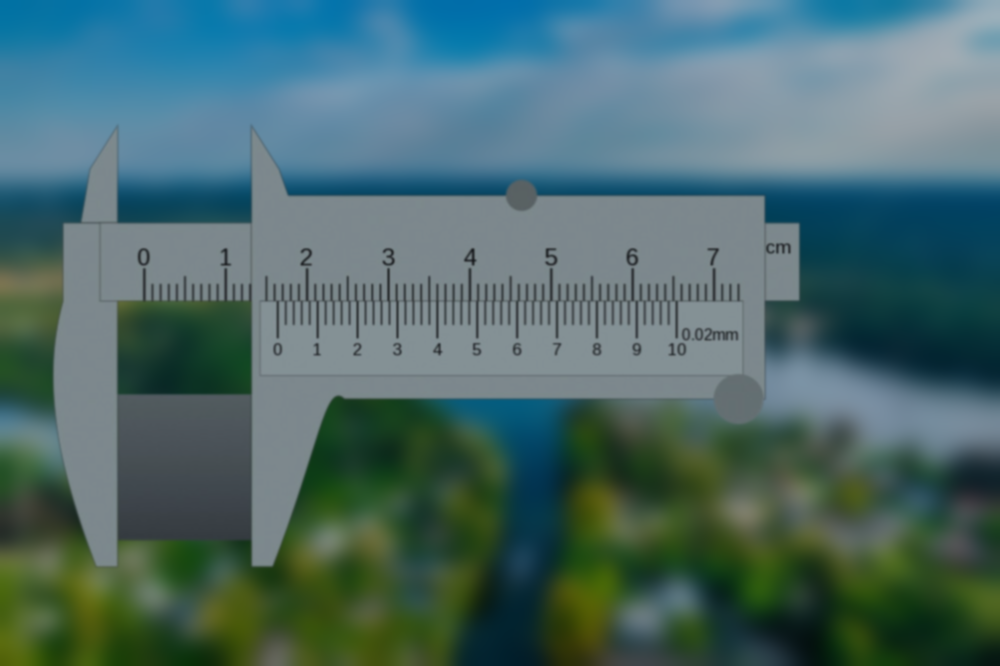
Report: 16.4mm
